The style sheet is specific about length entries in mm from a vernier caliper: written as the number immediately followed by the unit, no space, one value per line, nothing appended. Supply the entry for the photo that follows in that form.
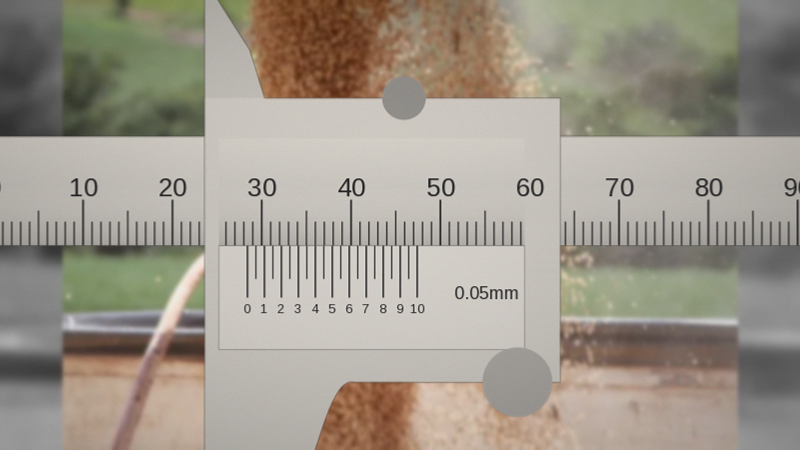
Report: 28.4mm
